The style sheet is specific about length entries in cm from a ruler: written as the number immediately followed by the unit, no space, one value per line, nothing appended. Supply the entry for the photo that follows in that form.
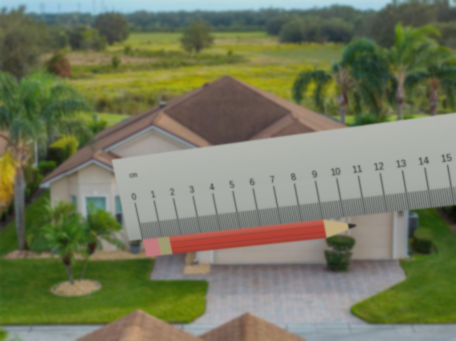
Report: 10.5cm
